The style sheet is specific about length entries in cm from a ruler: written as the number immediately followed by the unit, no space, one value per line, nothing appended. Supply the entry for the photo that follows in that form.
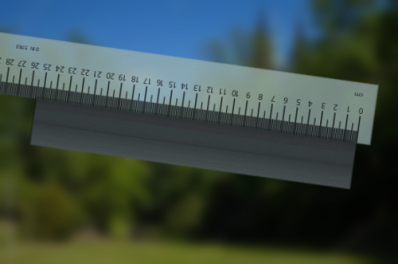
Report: 25.5cm
